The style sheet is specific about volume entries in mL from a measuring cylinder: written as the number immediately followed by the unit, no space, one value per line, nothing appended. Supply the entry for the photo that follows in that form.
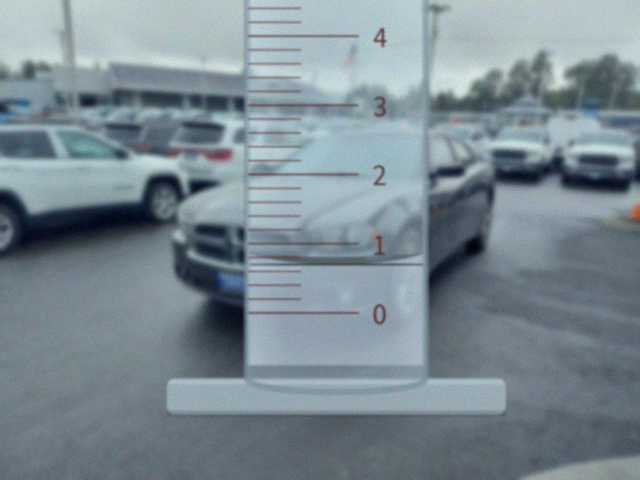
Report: 0.7mL
